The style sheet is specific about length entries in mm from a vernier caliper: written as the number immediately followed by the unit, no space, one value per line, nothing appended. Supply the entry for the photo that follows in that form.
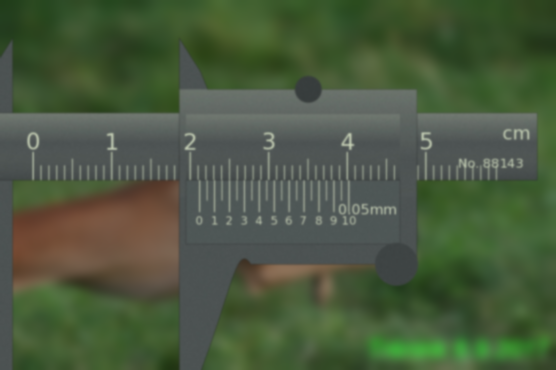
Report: 21.2mm
